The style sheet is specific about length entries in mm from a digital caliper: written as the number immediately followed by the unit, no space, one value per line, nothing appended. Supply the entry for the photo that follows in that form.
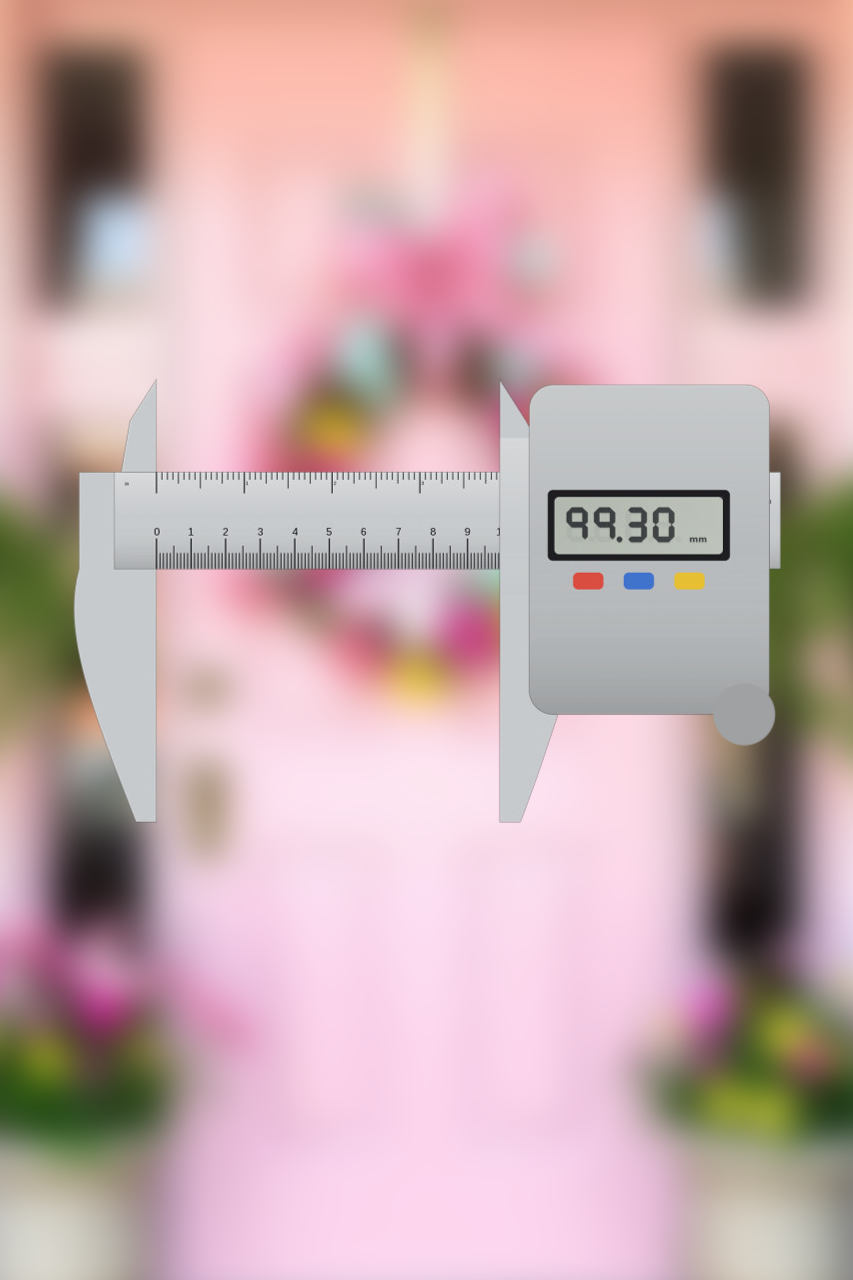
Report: 99.30mm
